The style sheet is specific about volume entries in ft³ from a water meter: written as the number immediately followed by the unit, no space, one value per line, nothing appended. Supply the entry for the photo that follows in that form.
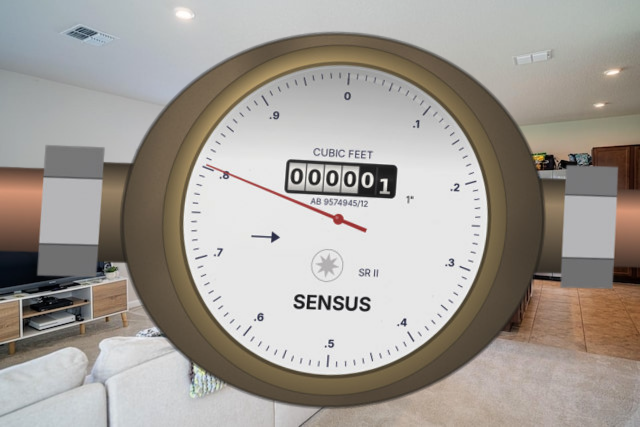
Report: 0.80ft³
